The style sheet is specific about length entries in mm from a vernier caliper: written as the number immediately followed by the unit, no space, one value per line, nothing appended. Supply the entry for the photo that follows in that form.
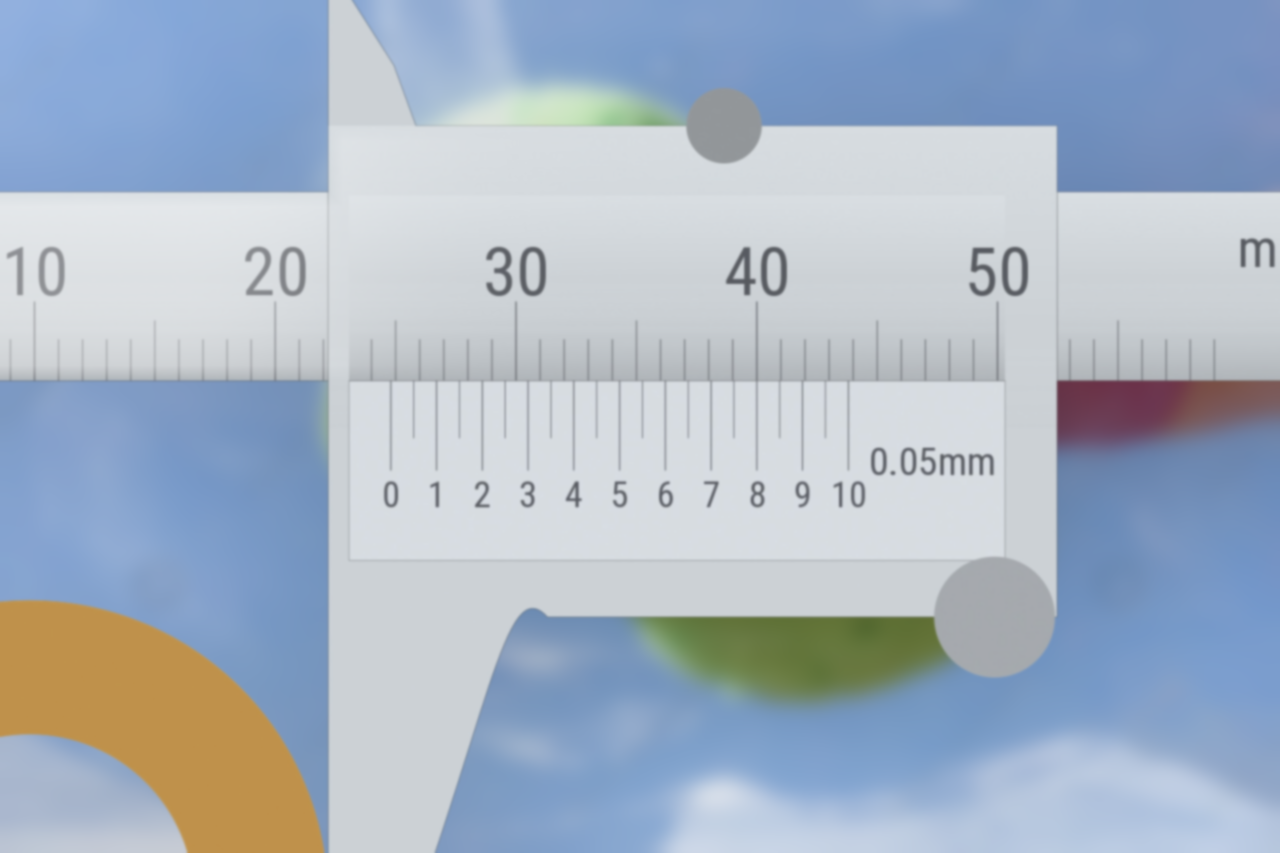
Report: 24.8mm
